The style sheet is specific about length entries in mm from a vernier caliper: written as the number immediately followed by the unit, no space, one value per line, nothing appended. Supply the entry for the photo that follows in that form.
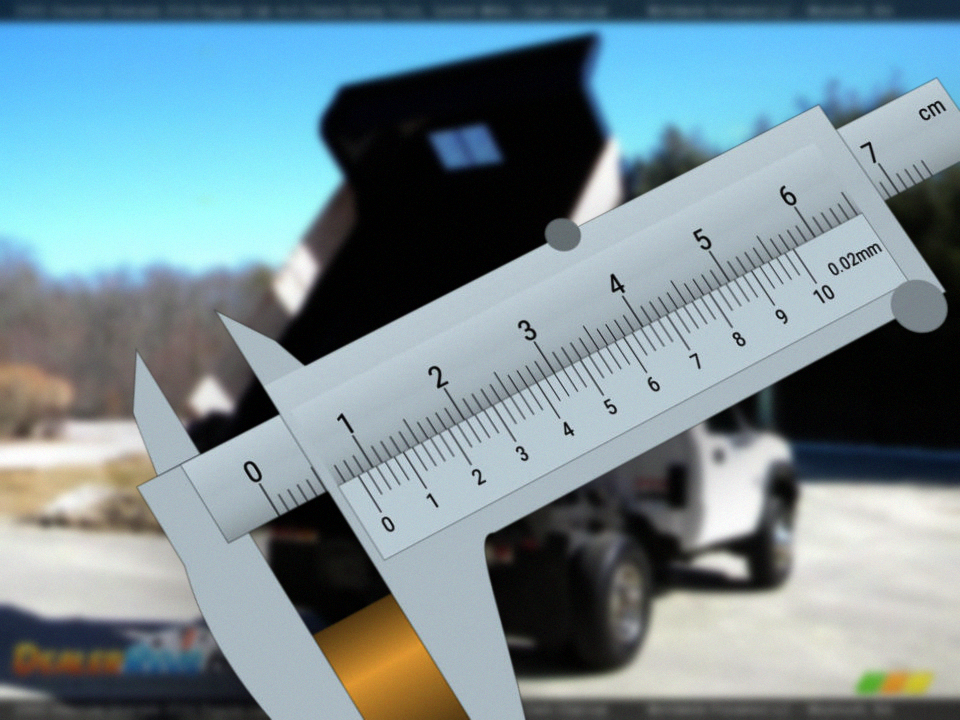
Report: 8.4mm
